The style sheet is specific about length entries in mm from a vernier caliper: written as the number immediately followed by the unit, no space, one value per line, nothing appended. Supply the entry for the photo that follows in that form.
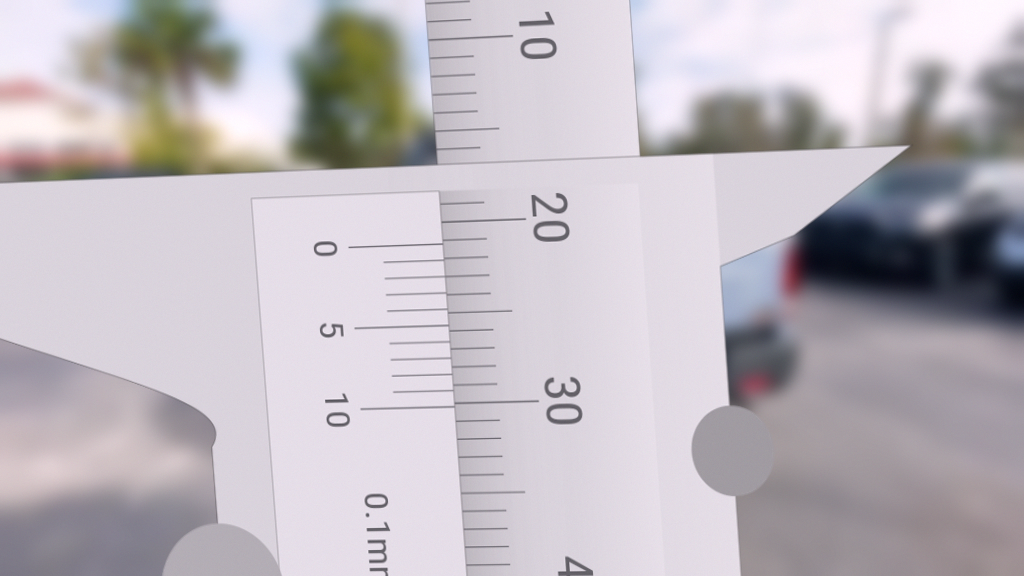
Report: 21.2mm
